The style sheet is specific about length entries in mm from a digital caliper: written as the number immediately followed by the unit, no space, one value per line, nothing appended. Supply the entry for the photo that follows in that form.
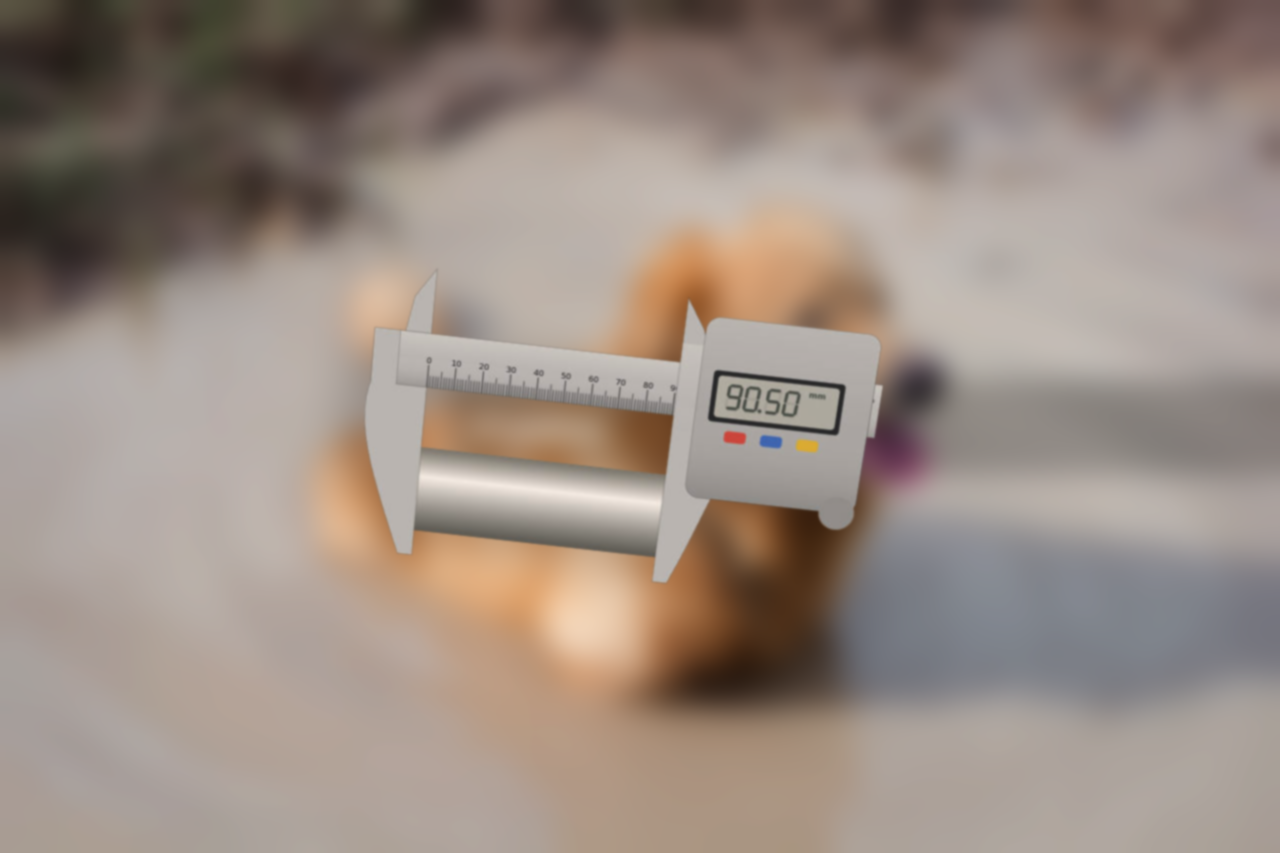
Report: 90.50mm
